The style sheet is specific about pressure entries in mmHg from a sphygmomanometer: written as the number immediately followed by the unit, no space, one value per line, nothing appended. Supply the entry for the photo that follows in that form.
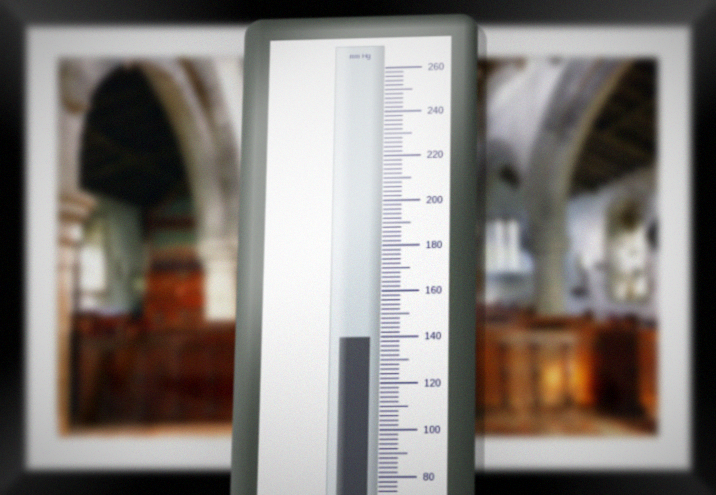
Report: 140mmHg
